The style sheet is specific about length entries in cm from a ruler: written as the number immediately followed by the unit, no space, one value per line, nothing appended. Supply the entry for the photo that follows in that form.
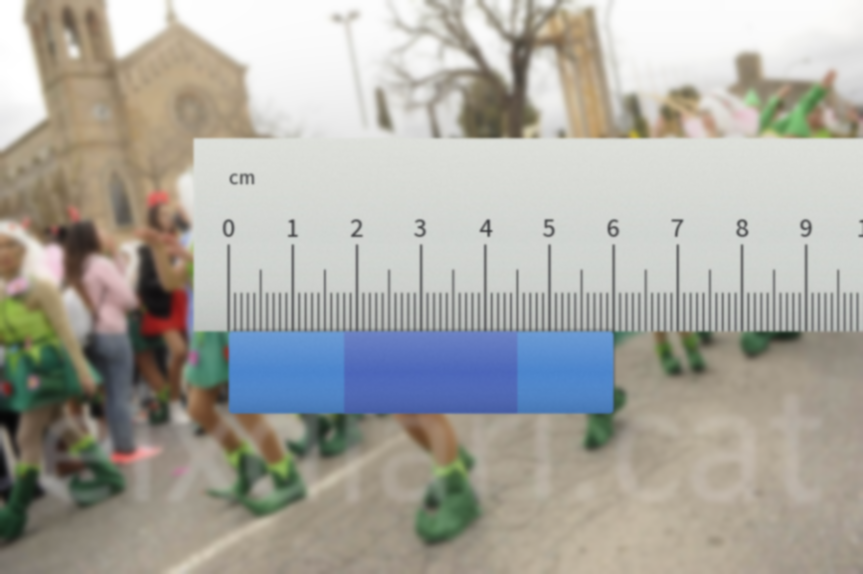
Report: 6cm
